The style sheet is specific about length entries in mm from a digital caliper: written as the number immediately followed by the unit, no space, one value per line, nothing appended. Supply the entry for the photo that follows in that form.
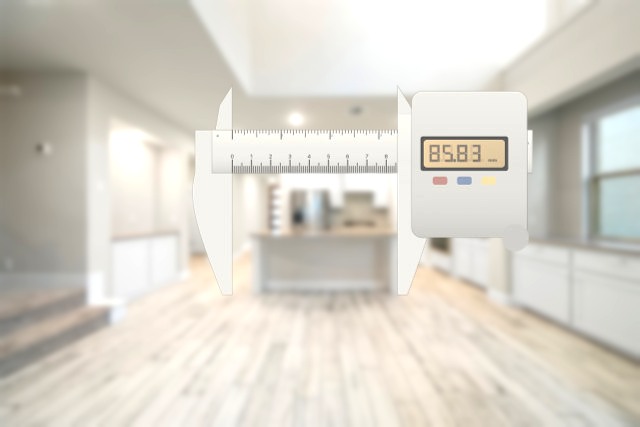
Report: 85.83mm
